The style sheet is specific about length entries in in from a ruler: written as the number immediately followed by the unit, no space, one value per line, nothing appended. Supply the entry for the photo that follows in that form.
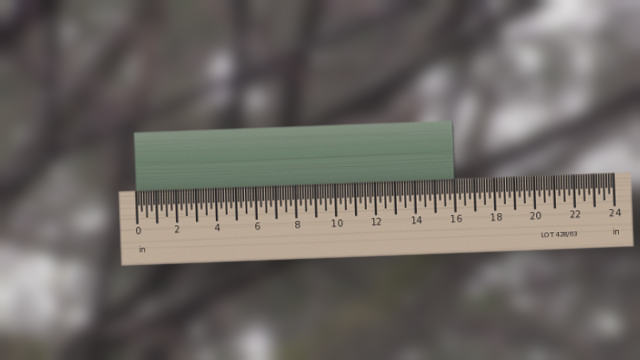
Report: 16in
